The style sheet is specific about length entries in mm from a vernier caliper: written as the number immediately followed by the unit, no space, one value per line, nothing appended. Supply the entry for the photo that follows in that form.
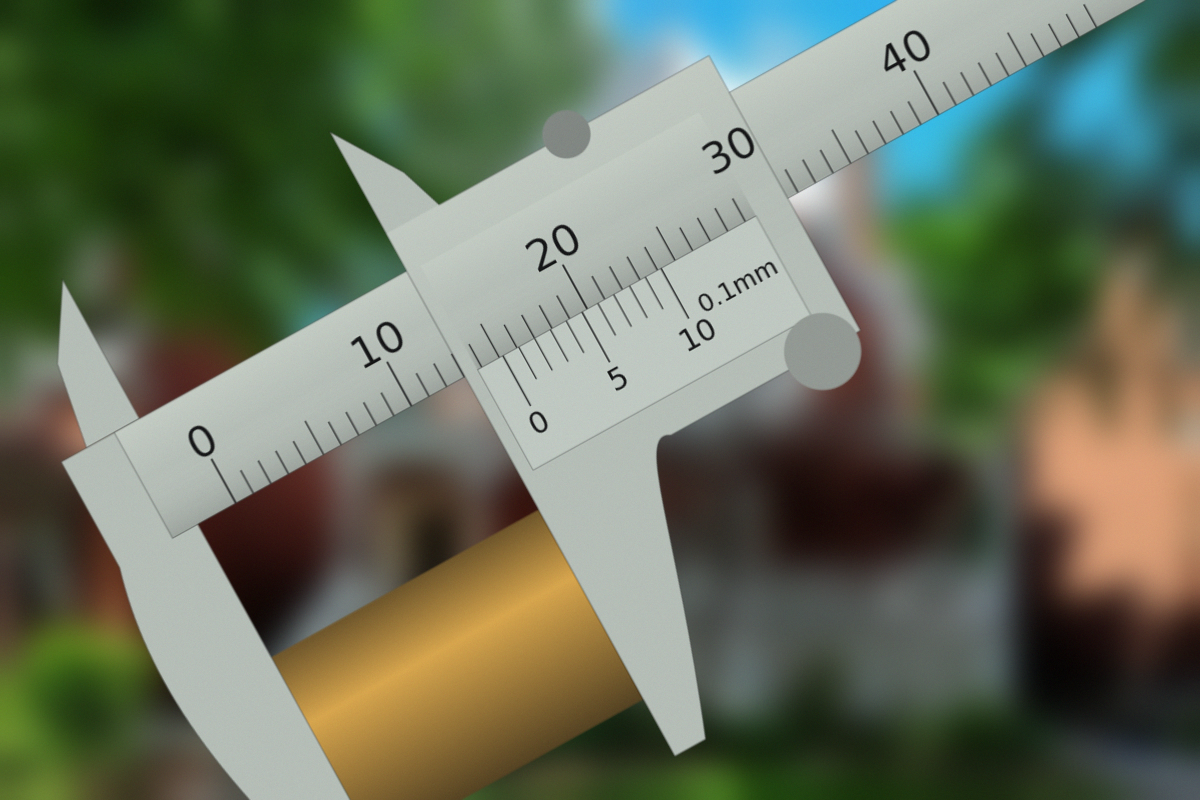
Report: 15.2mm
